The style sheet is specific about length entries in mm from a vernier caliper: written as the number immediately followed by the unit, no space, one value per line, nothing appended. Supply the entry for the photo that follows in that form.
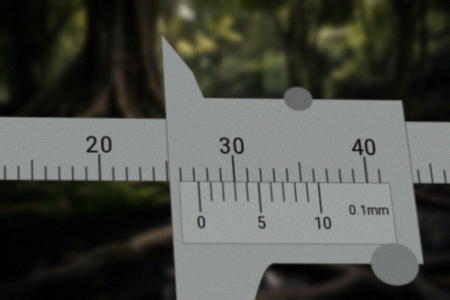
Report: 27.3mm
